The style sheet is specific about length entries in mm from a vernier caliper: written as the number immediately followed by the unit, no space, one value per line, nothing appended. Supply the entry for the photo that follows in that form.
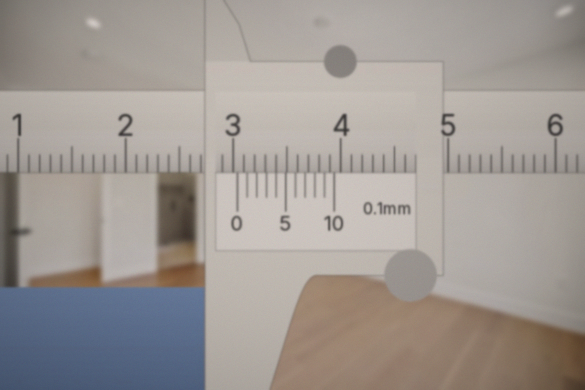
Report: 30.4mm
